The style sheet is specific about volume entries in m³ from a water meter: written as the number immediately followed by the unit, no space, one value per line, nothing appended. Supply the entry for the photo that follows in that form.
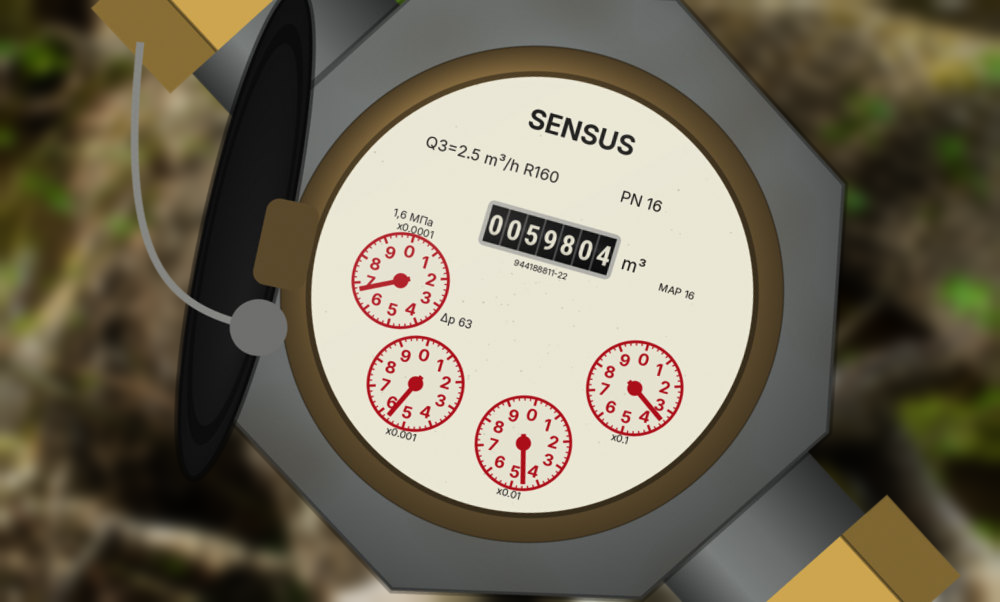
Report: 59804.3456m³
